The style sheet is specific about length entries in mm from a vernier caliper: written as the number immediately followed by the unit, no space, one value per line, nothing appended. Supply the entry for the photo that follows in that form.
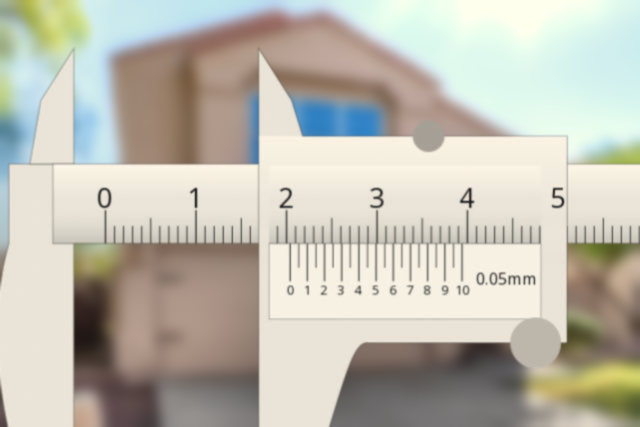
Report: 20.4mm
